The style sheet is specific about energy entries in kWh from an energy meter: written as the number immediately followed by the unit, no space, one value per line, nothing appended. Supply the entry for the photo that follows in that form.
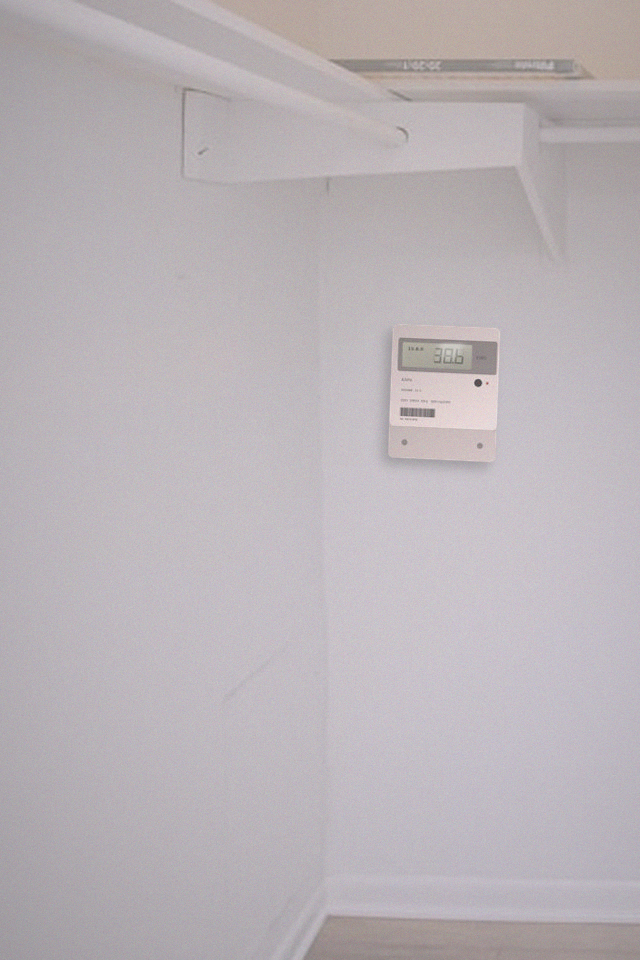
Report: 38.6kWh
